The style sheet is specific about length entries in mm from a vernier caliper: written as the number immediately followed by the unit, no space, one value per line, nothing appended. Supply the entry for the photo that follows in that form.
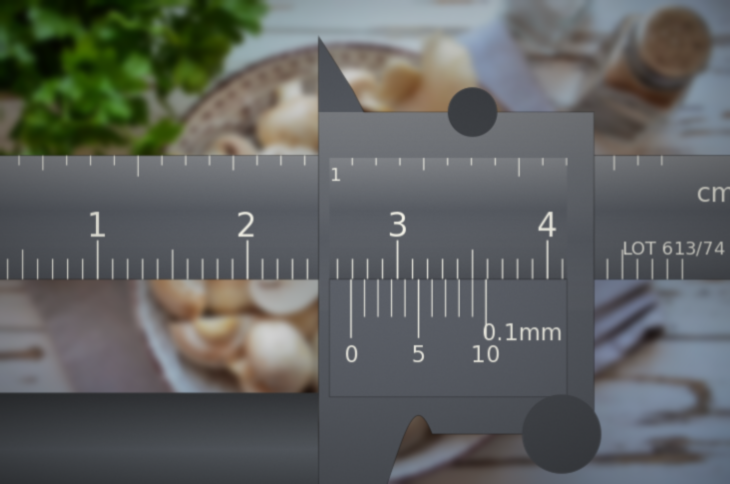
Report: 26.9mm
